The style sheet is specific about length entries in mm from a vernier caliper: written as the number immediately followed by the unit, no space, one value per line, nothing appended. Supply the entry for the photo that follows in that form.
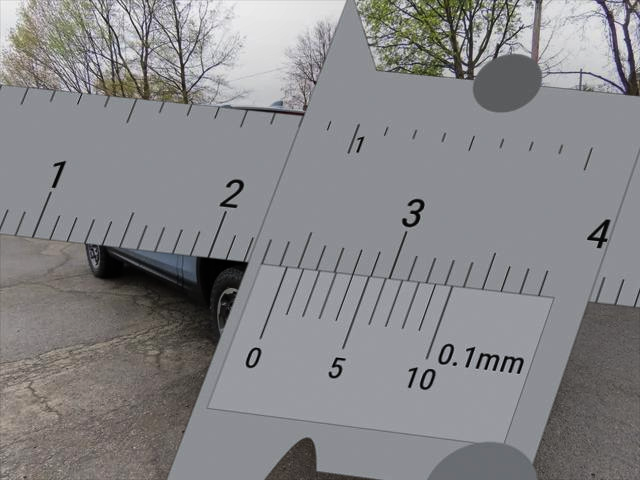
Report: 24.4mm
